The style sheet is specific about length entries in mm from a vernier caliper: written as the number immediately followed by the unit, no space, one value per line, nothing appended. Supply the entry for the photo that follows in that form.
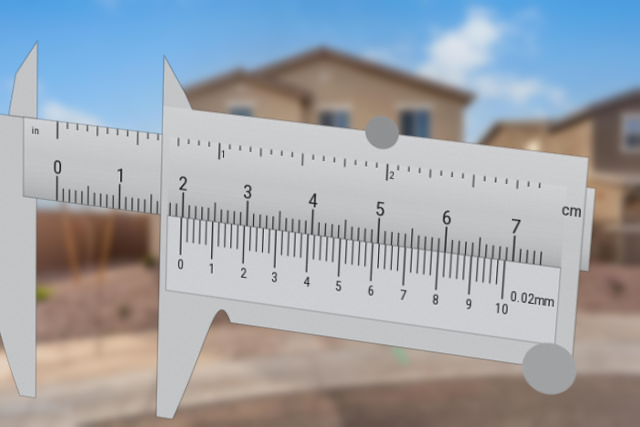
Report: 19.8mm
